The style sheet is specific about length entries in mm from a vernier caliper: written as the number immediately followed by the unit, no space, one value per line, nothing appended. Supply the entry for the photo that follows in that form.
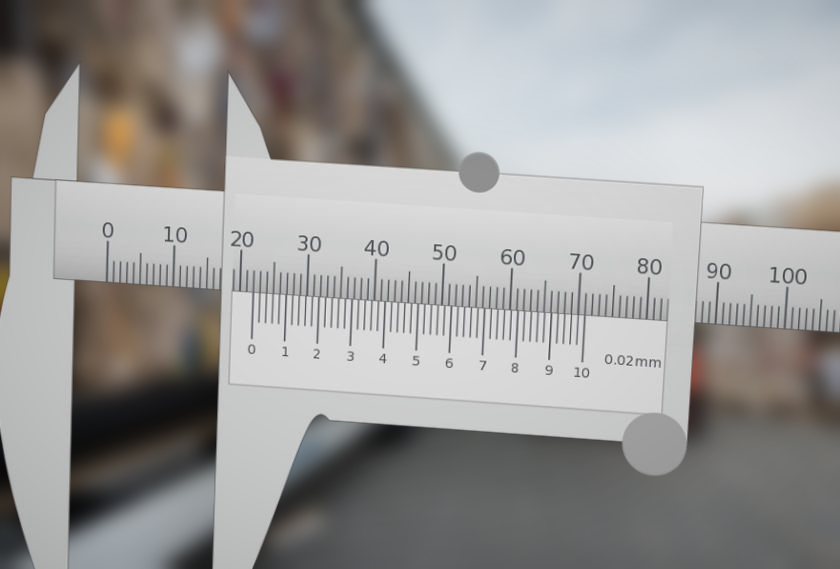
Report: 22.0mm
